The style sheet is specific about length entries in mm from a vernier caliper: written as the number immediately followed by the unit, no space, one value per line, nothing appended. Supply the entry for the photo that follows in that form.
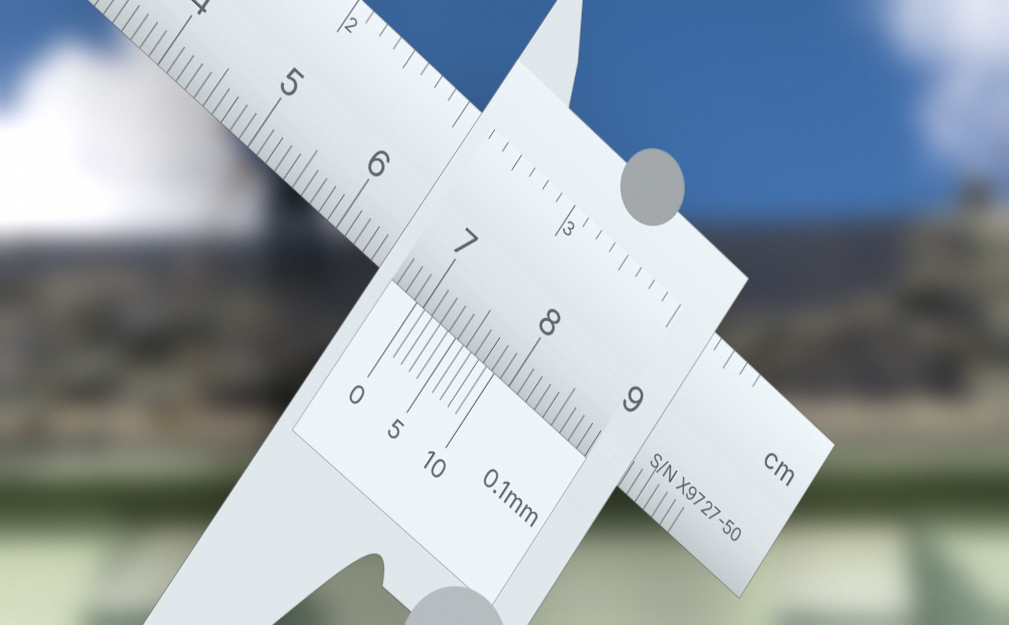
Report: 69.3mm
